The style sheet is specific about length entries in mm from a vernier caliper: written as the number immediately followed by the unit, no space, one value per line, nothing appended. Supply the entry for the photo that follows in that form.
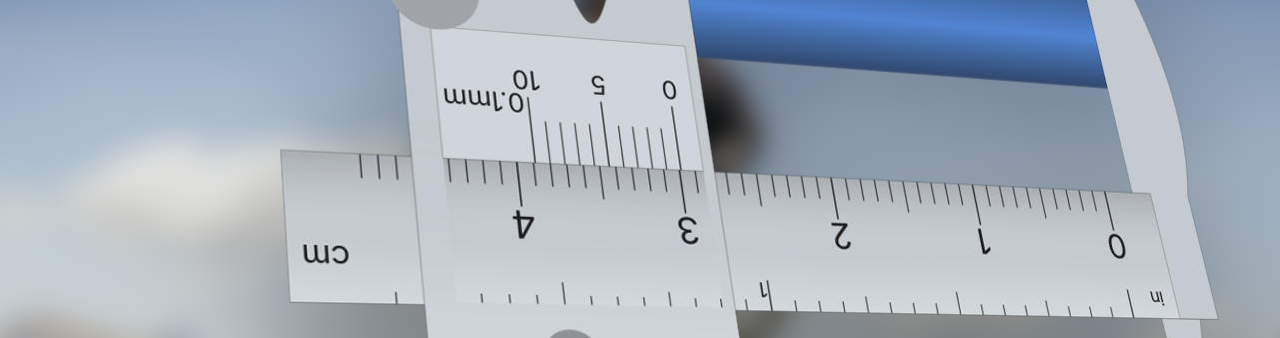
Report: 29.9mm
